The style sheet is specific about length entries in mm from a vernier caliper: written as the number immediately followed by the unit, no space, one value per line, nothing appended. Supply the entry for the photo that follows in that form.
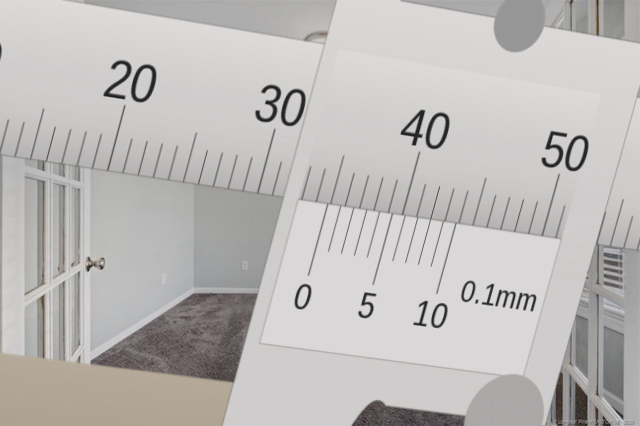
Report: 34.8mm
